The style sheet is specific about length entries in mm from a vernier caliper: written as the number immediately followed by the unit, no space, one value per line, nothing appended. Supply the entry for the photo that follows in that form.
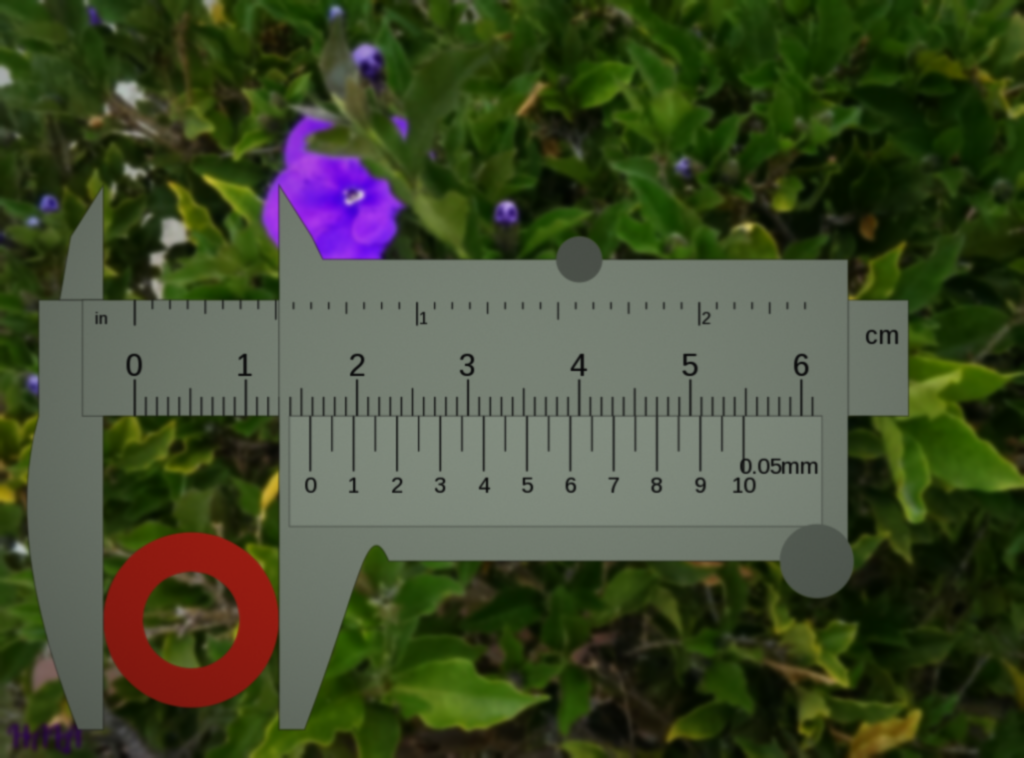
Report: 15.8mm
